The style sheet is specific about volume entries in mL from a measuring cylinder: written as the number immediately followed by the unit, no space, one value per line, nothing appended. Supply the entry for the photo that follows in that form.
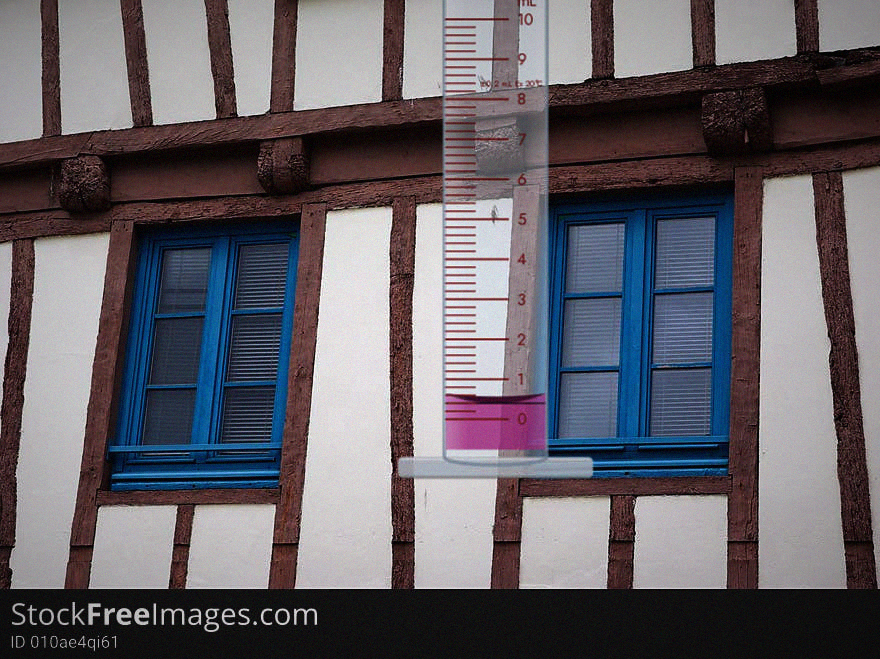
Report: 0.4mL
